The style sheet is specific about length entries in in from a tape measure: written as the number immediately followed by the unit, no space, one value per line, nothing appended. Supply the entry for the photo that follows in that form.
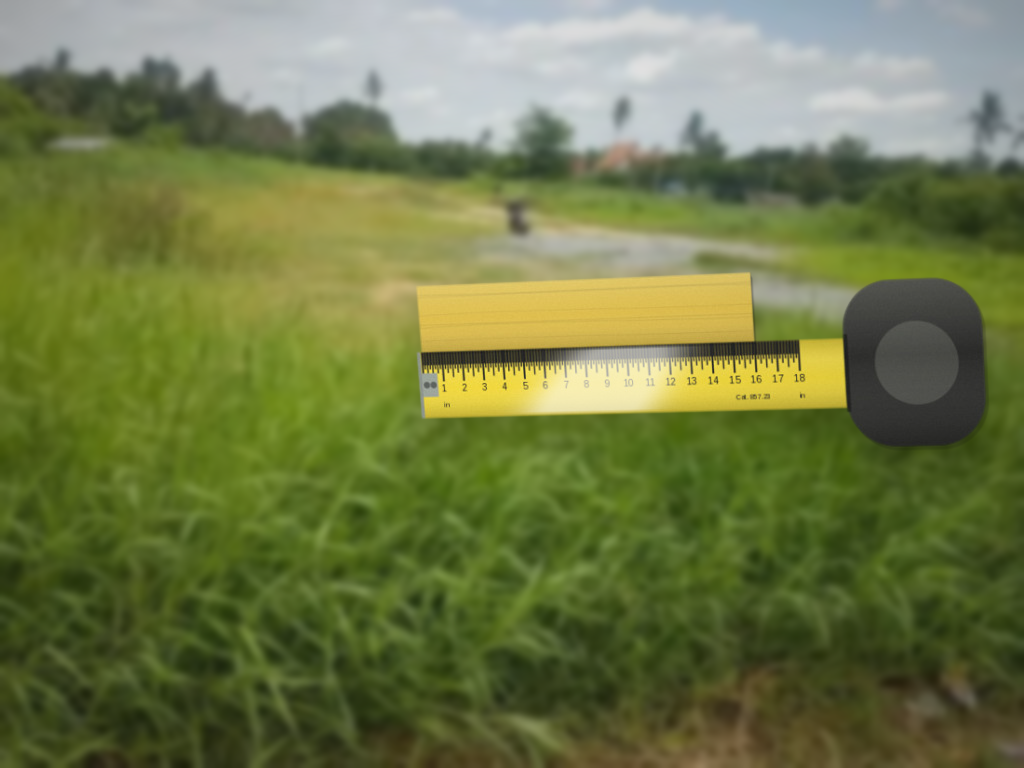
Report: 16in
